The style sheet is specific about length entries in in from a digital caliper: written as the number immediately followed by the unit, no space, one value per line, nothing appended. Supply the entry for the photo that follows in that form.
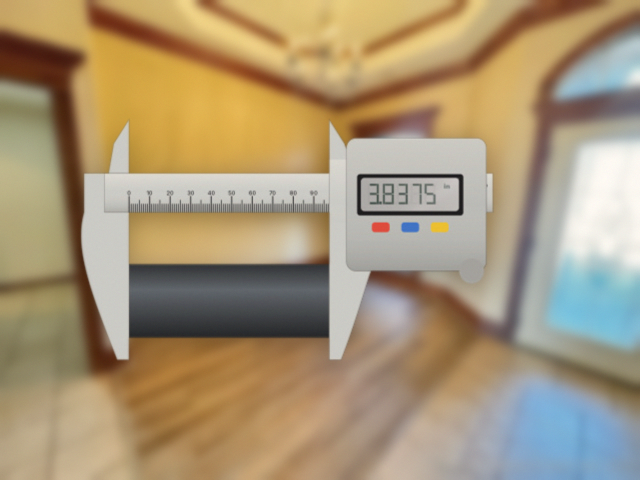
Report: 3.8375in
